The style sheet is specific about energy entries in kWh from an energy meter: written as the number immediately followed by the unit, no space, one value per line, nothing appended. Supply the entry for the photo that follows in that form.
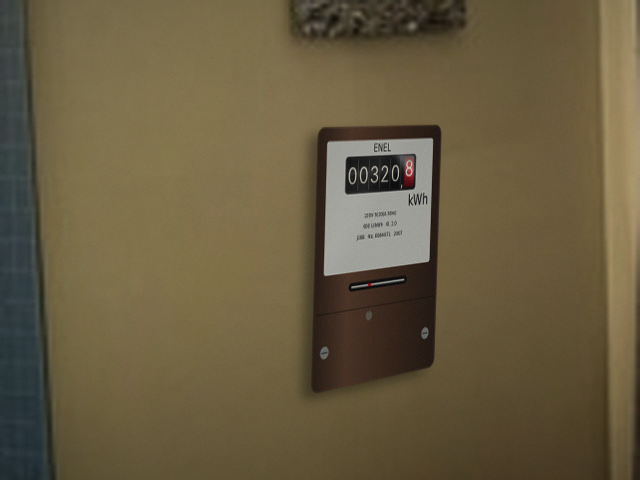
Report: 320.8kWh
